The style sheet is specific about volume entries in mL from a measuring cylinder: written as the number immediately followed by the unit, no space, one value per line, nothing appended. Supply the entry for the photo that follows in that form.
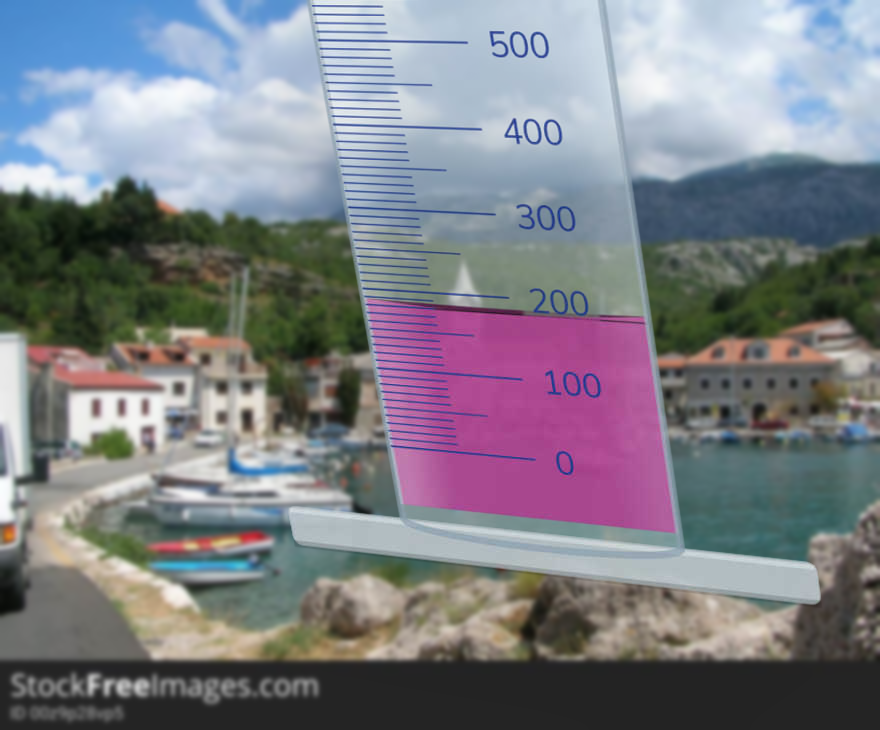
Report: 180mL
